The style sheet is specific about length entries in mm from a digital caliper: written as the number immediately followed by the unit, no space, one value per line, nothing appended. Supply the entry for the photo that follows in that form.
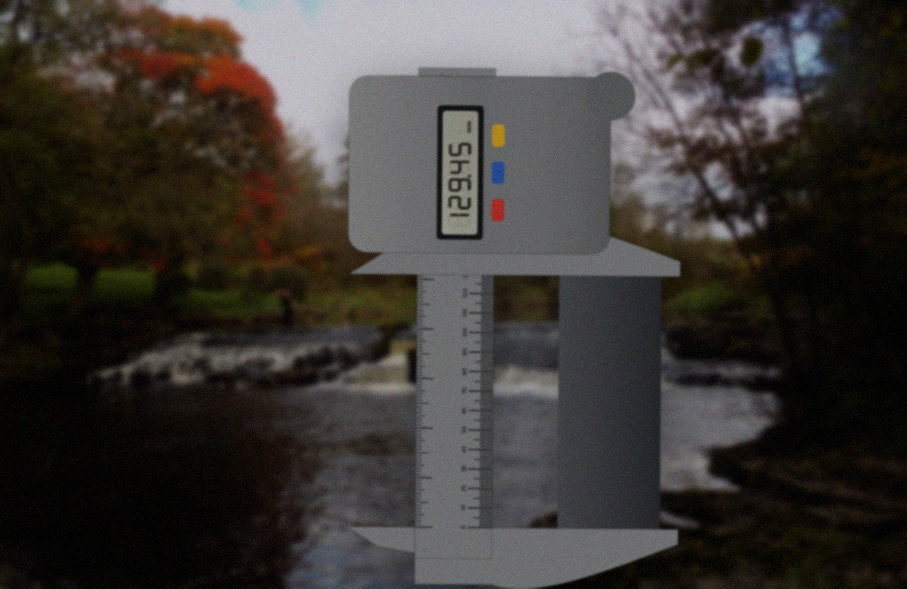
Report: 129.45mm
